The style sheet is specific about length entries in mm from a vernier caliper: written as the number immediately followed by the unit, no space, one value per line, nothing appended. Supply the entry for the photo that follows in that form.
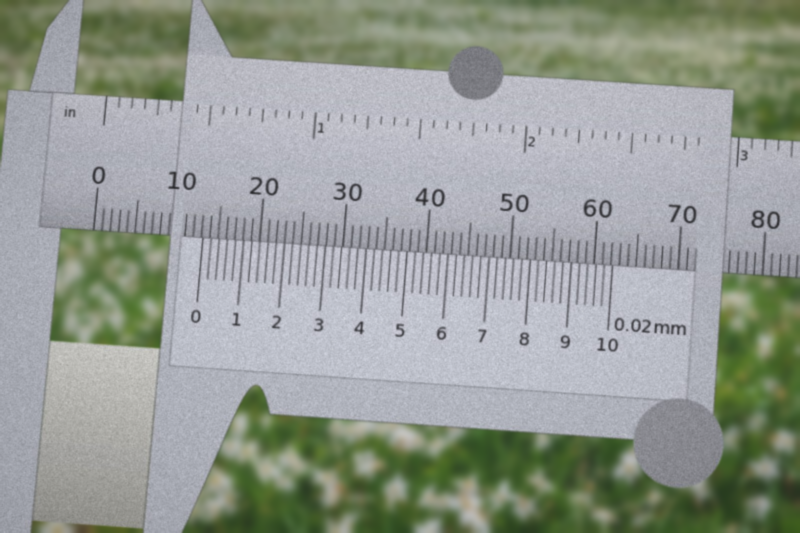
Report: 13.2mm
